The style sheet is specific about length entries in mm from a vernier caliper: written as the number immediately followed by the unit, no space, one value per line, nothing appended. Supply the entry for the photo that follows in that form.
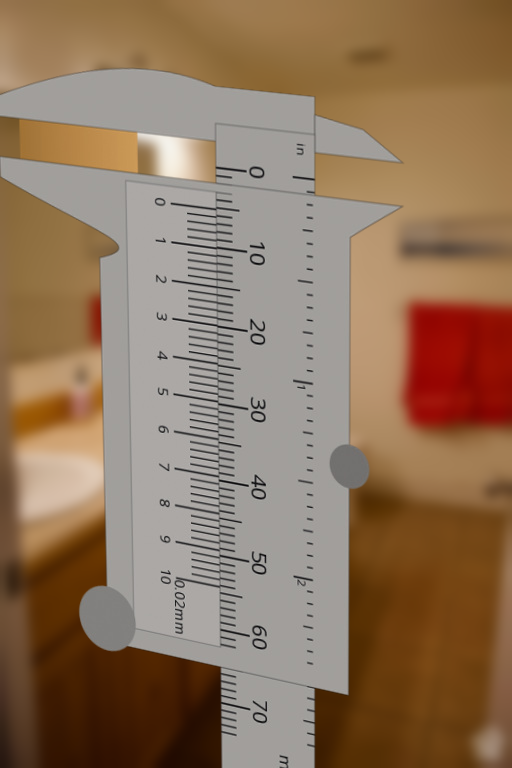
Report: 5.2mm
